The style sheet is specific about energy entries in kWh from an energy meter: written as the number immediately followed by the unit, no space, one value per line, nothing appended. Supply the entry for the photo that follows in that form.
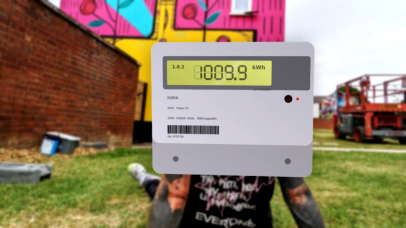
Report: 1009.9kWh
